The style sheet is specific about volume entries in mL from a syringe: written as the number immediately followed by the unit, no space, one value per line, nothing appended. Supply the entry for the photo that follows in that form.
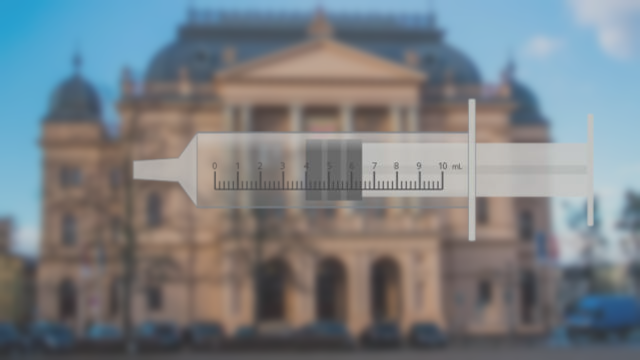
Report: 4mL
